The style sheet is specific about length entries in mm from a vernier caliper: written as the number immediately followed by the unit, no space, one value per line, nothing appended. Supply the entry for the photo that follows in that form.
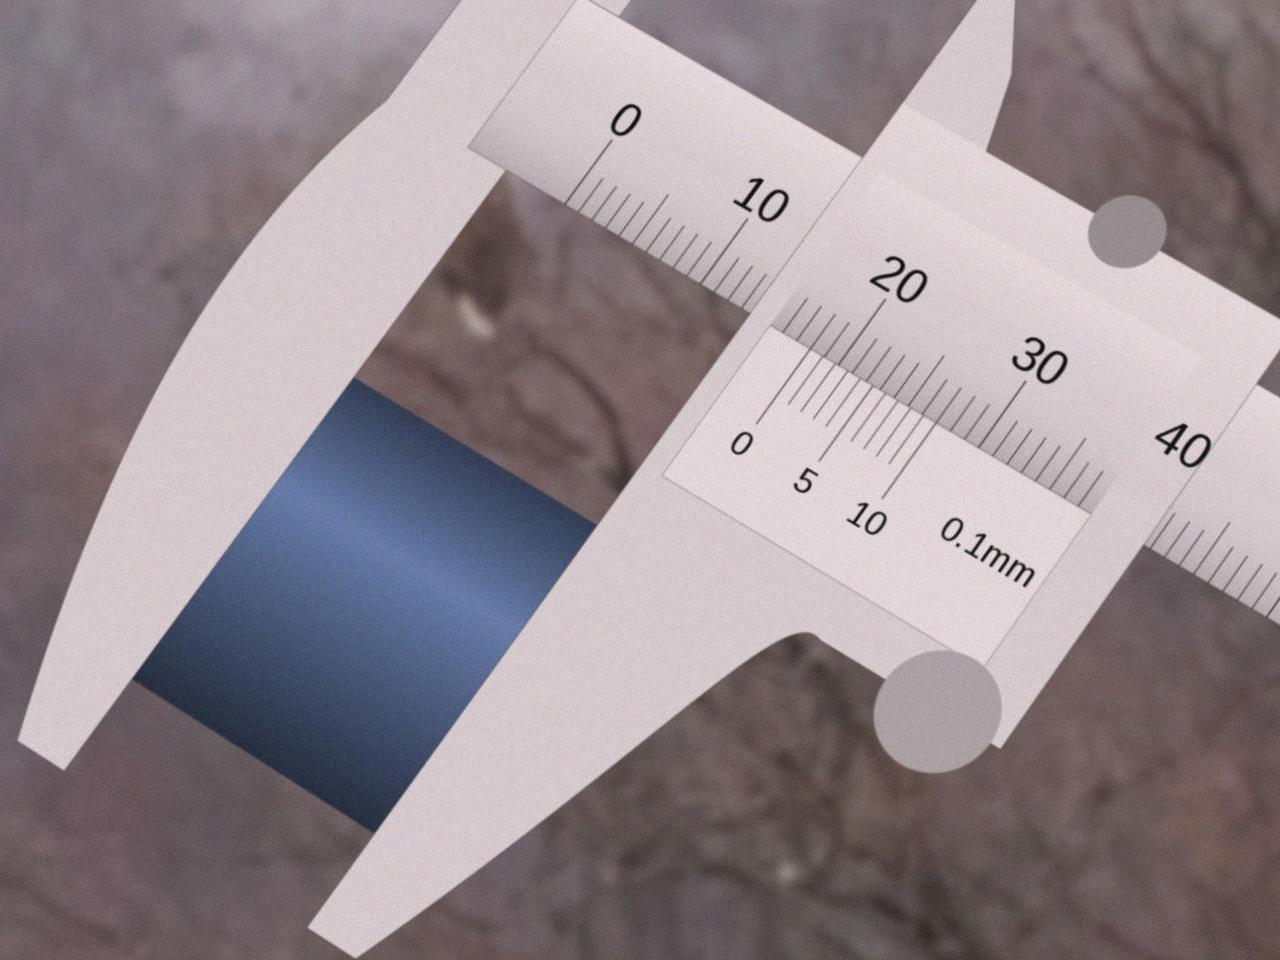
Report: 18.0mm
